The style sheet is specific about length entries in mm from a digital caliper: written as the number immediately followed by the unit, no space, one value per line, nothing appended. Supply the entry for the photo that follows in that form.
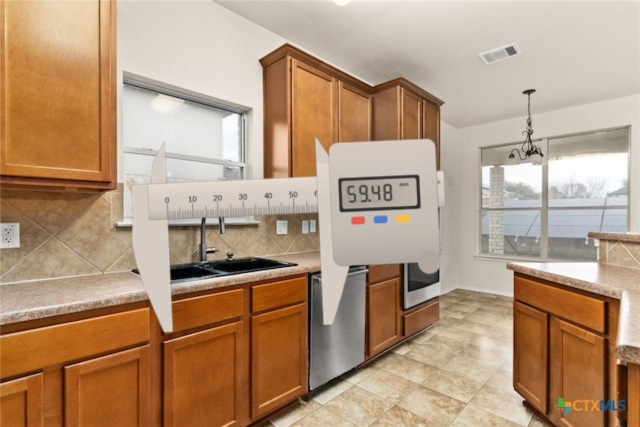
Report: 59.48mm
